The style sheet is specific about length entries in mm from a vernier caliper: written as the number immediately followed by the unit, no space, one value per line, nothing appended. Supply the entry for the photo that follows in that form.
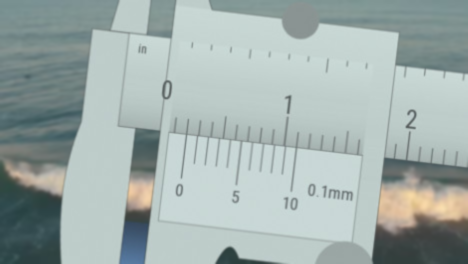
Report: 2.0mm
